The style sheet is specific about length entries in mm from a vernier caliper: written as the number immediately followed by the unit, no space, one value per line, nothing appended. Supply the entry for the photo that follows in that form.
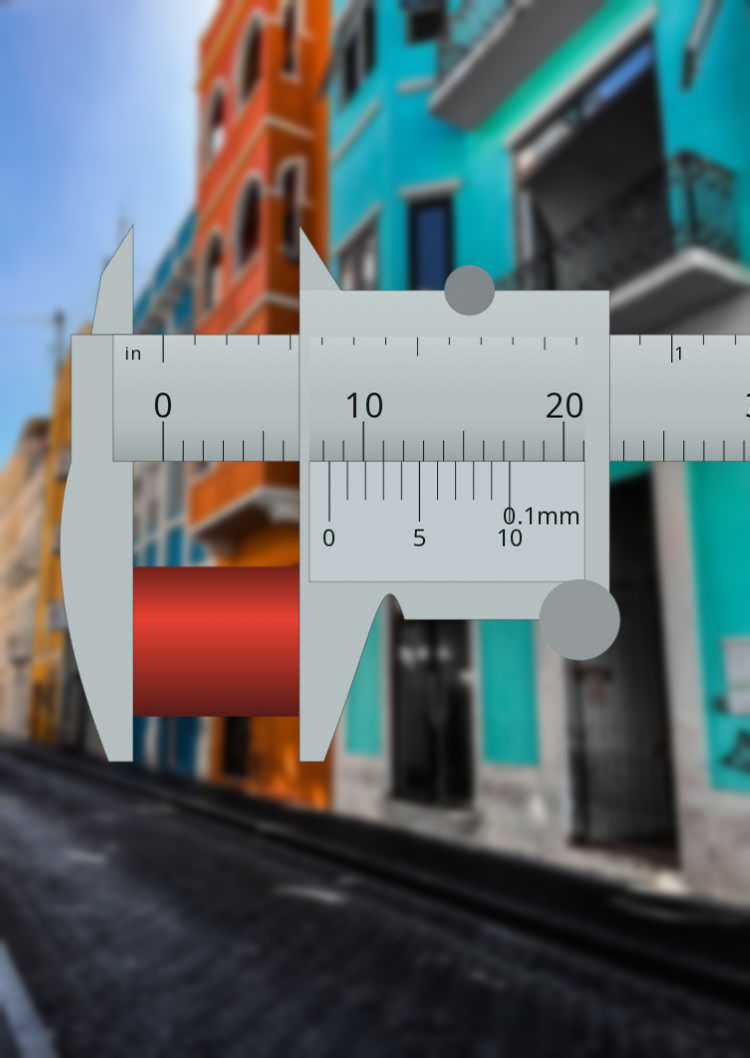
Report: 8.3mm
